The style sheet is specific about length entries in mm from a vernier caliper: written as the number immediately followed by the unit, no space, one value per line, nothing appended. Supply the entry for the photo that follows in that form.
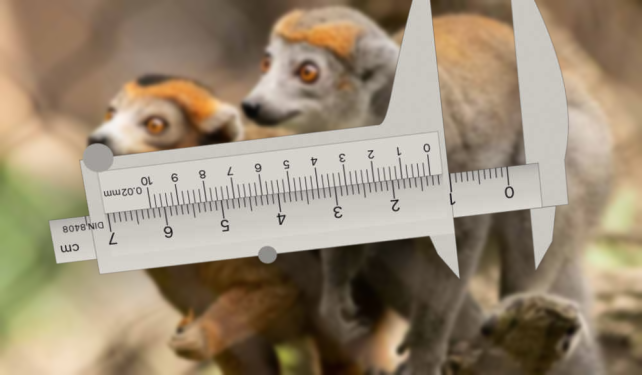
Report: 13.4mm
